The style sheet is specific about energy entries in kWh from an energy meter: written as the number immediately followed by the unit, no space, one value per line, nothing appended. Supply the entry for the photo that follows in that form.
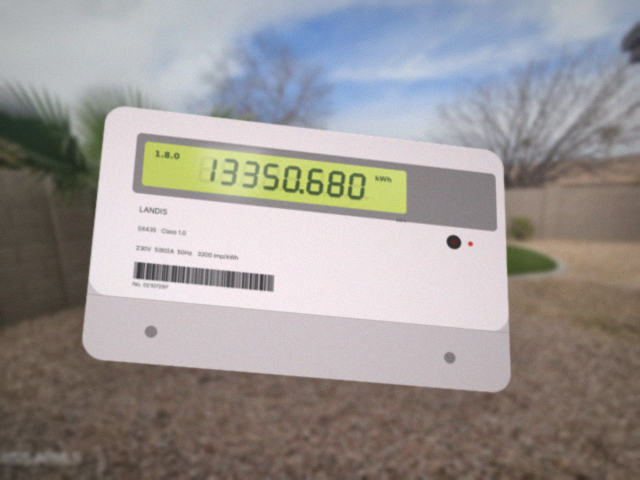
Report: 13350.680kWh
